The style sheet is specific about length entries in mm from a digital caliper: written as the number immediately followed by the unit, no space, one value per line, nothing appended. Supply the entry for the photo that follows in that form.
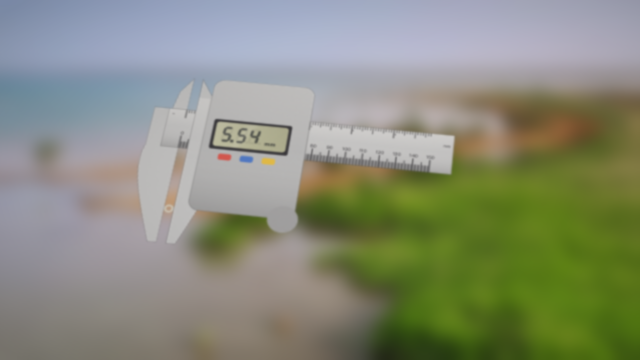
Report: 5.54mm
